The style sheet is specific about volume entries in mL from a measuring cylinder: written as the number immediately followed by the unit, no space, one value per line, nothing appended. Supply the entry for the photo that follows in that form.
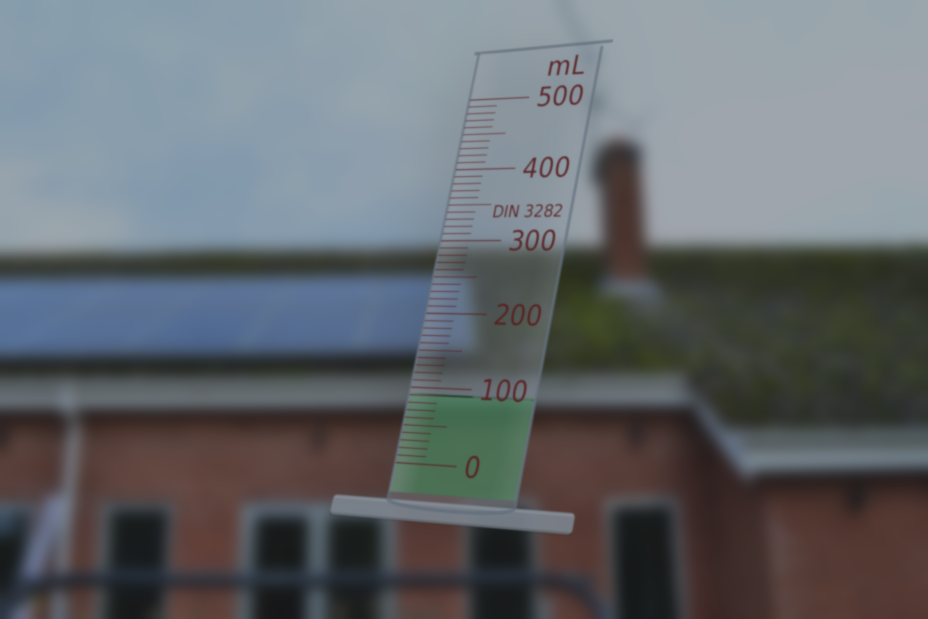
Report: 90mL
